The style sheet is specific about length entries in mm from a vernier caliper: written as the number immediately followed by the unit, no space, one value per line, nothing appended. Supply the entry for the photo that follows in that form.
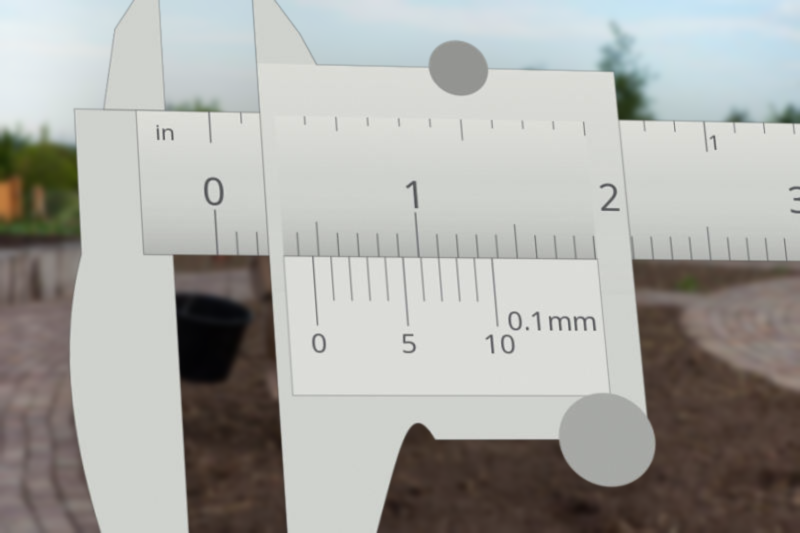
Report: 4.7mm
